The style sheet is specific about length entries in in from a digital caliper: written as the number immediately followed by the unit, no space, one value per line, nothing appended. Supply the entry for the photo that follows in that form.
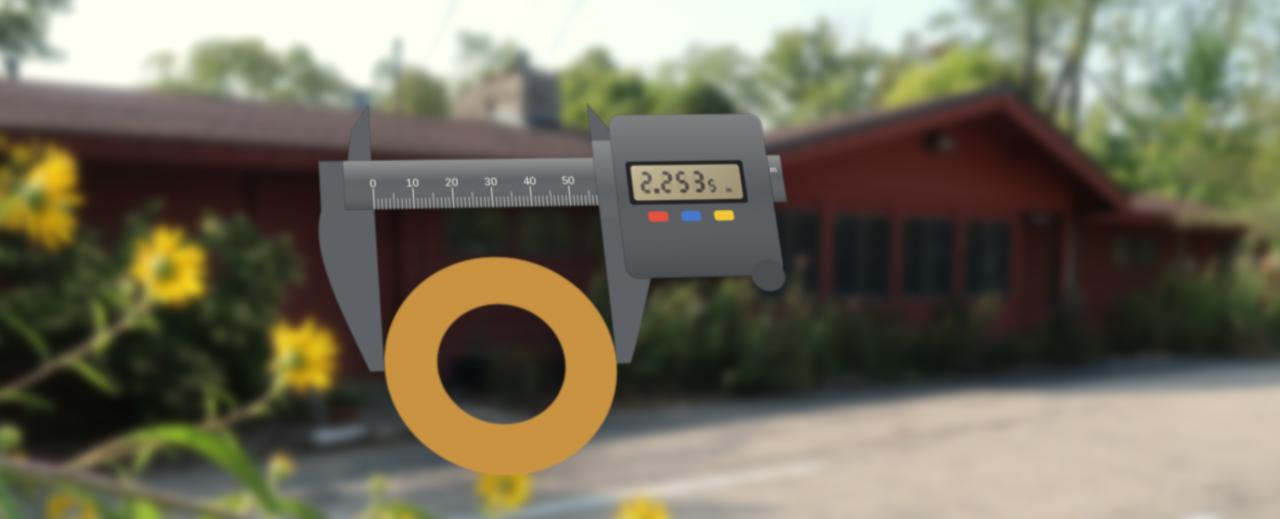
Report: 2.2535in
